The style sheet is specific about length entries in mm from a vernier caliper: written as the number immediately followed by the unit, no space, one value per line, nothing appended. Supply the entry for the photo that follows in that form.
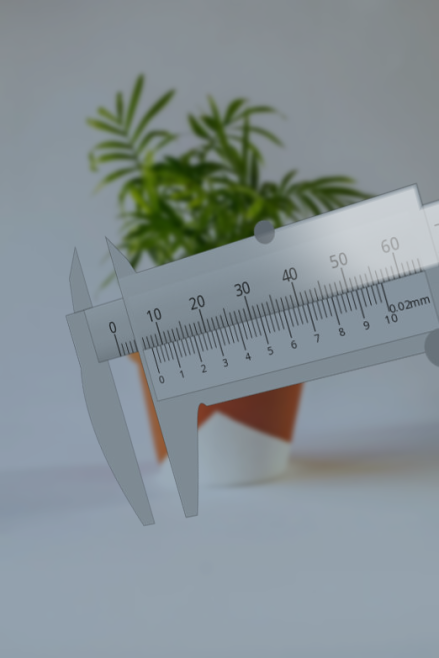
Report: 7.5mm
